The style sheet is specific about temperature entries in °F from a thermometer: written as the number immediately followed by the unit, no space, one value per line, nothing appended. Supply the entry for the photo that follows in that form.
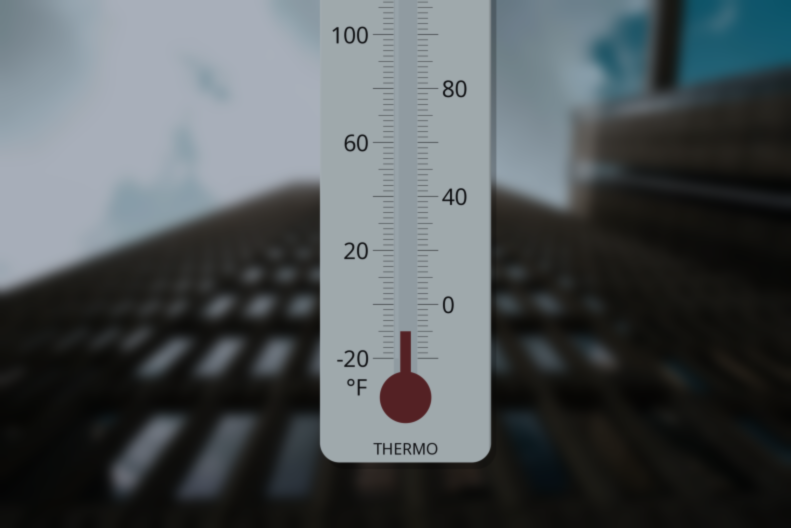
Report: -10°F
